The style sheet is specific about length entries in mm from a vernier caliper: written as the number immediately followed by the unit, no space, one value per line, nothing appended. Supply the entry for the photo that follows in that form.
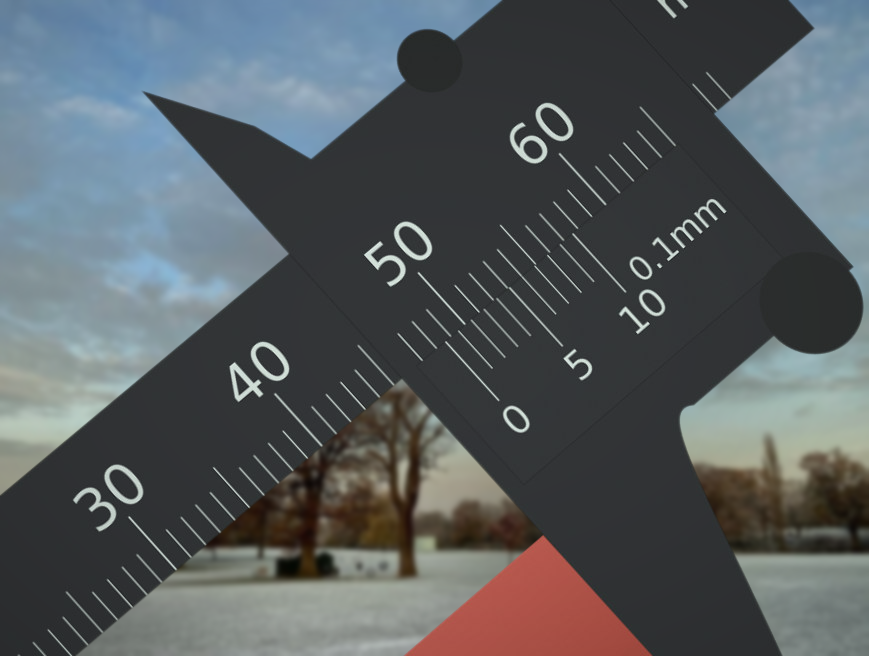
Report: 48.6mm
